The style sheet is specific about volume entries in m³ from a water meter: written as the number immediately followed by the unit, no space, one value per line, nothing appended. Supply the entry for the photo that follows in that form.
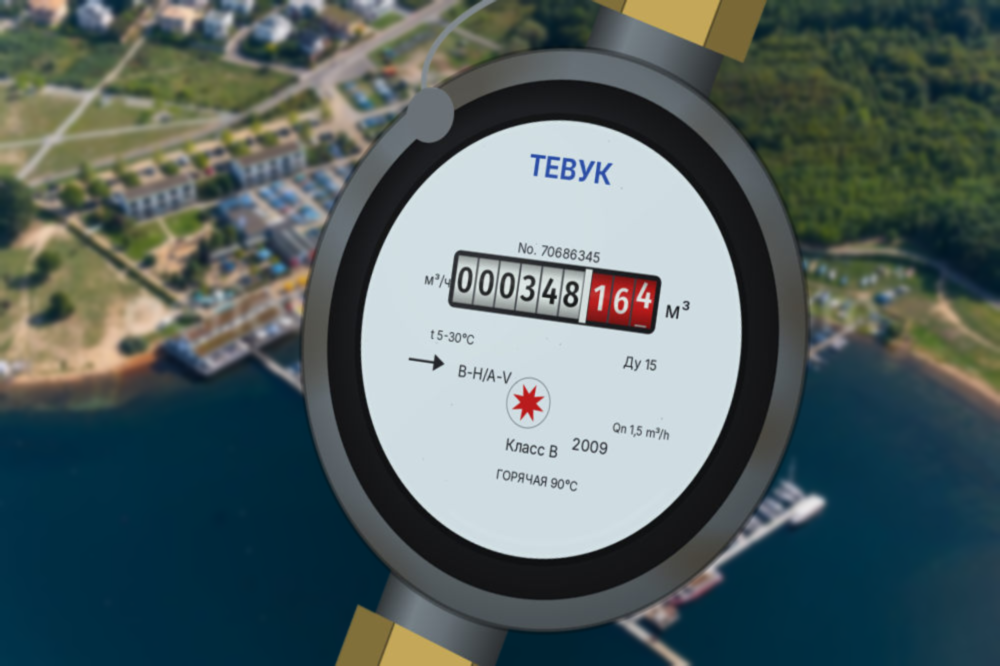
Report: 348.164m³
